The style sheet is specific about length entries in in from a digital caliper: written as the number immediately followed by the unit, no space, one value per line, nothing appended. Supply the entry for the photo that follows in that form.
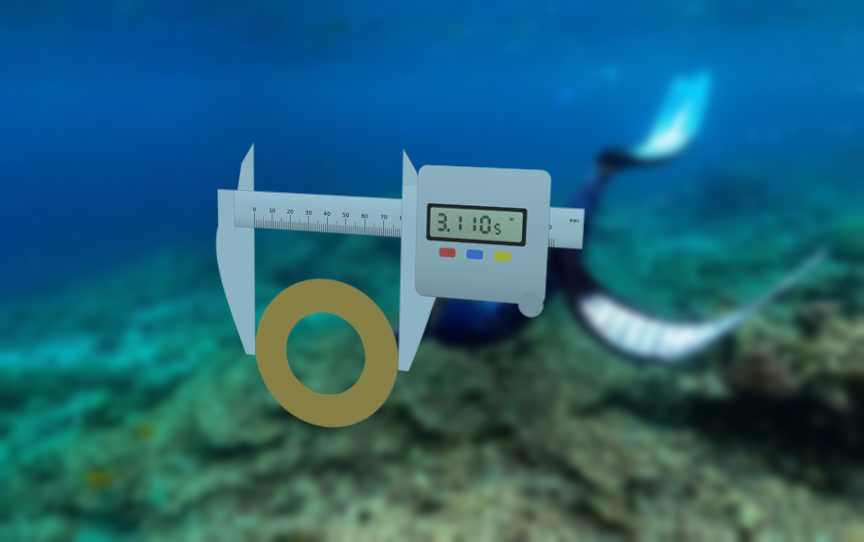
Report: 3.1105in
